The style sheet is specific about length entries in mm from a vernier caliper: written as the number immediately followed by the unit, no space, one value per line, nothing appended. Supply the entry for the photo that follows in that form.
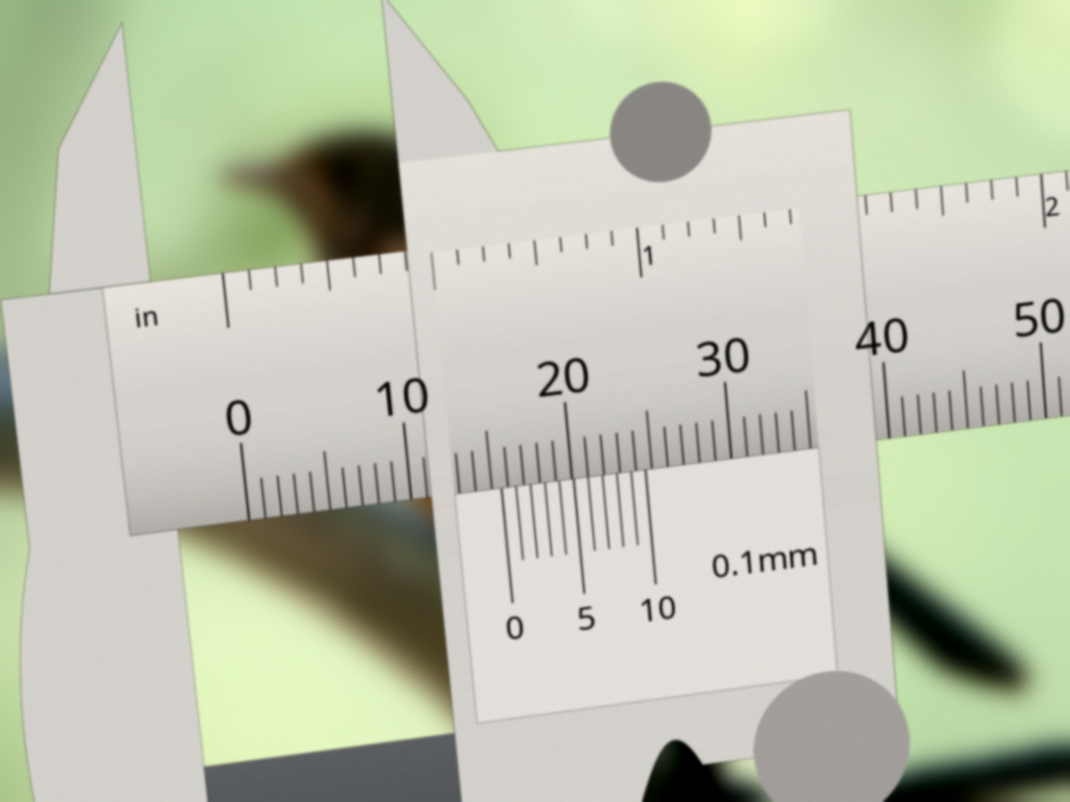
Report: 15.6mm
